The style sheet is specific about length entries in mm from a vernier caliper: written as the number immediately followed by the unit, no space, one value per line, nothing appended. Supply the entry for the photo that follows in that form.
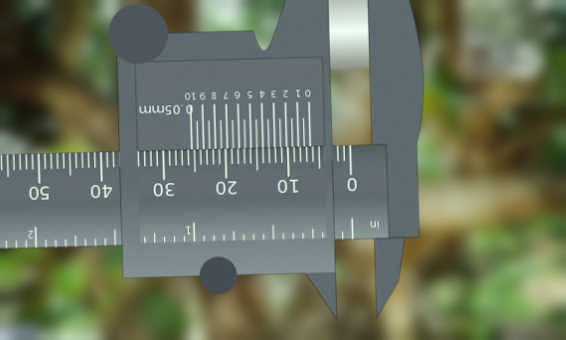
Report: 6.4mm
